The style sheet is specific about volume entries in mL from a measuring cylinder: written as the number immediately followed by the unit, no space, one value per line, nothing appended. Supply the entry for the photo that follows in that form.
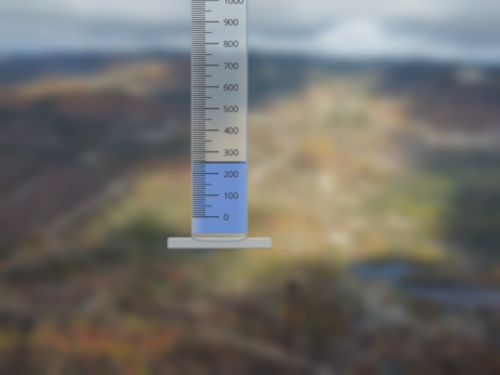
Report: 250mL
